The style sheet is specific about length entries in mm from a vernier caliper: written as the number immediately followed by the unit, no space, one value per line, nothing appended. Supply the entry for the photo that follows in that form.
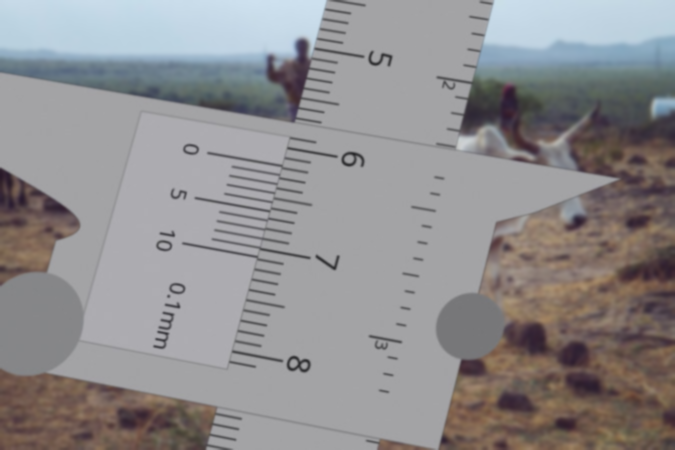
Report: 61.8mm
